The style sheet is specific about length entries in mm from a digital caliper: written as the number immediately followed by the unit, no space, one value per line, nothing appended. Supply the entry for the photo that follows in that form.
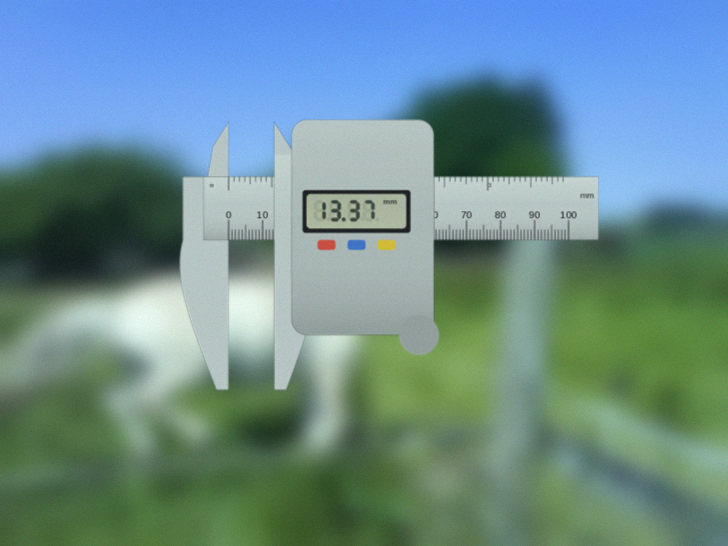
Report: 13.37mm
